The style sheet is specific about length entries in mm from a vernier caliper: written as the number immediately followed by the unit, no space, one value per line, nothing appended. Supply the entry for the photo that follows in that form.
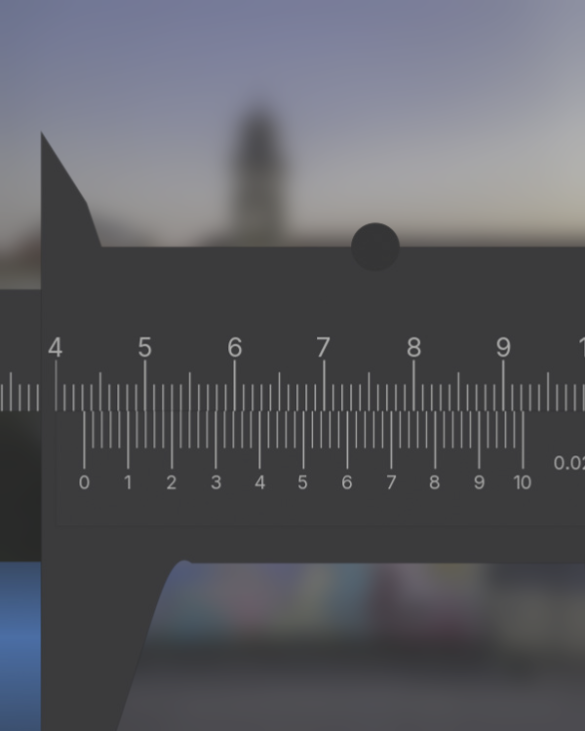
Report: 43.2mm
